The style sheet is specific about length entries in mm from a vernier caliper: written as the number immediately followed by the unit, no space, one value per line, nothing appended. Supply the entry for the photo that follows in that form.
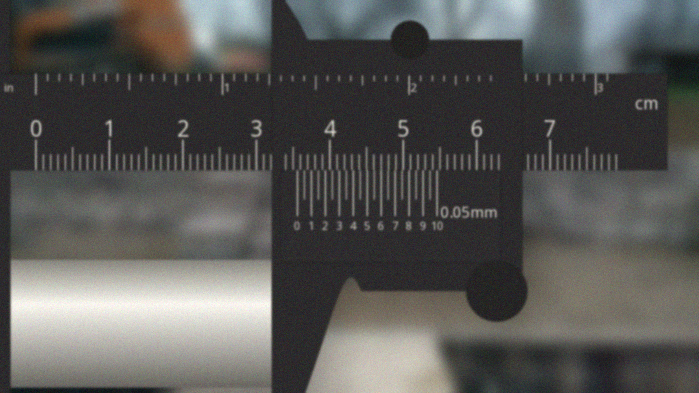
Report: 35.6mm
